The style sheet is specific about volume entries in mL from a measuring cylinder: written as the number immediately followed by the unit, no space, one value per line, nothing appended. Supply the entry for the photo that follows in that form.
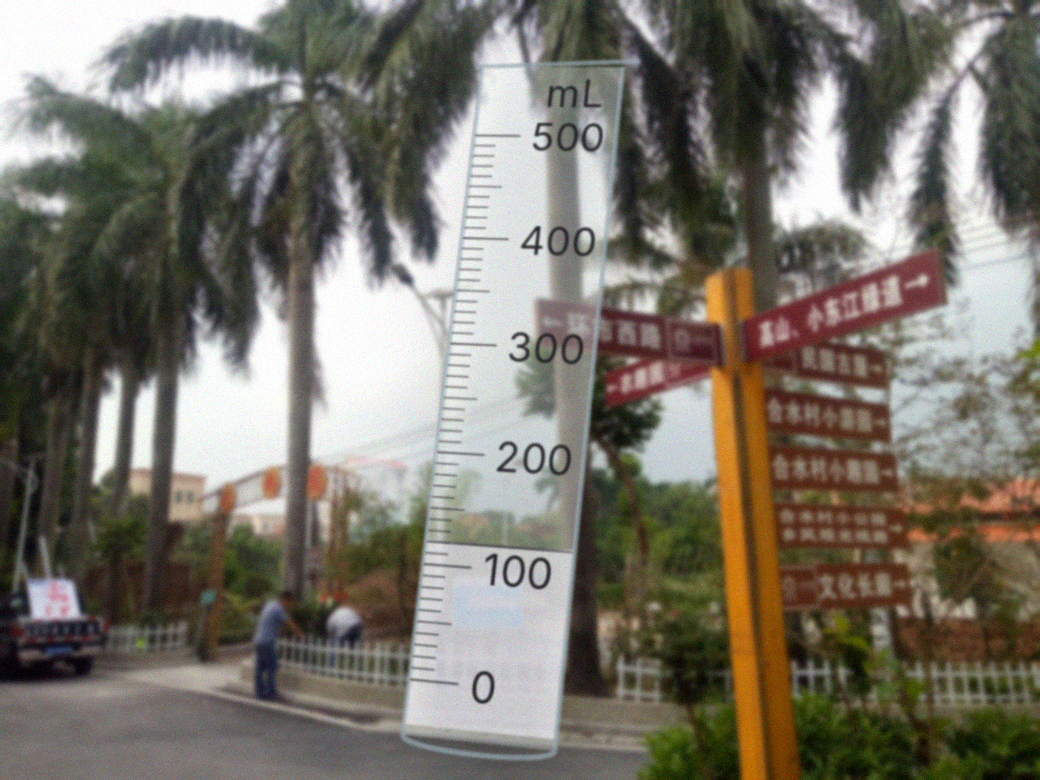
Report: 120mL
